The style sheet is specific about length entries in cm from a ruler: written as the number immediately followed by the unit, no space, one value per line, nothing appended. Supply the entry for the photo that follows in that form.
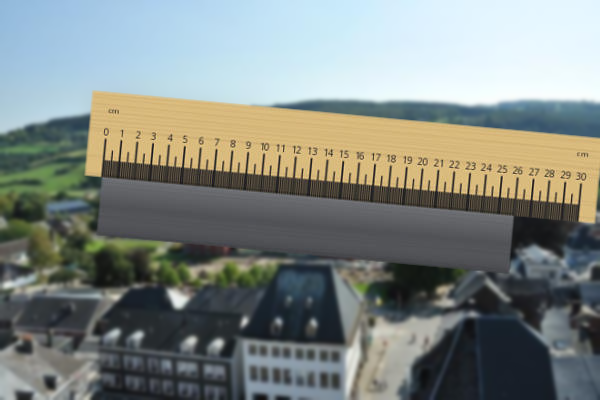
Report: 26cm
